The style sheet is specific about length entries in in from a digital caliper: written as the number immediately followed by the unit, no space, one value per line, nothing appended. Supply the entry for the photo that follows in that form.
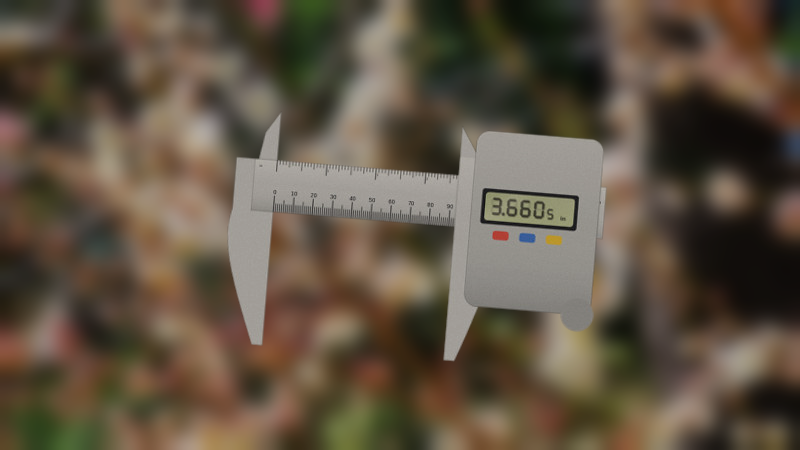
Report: 3.6605in
